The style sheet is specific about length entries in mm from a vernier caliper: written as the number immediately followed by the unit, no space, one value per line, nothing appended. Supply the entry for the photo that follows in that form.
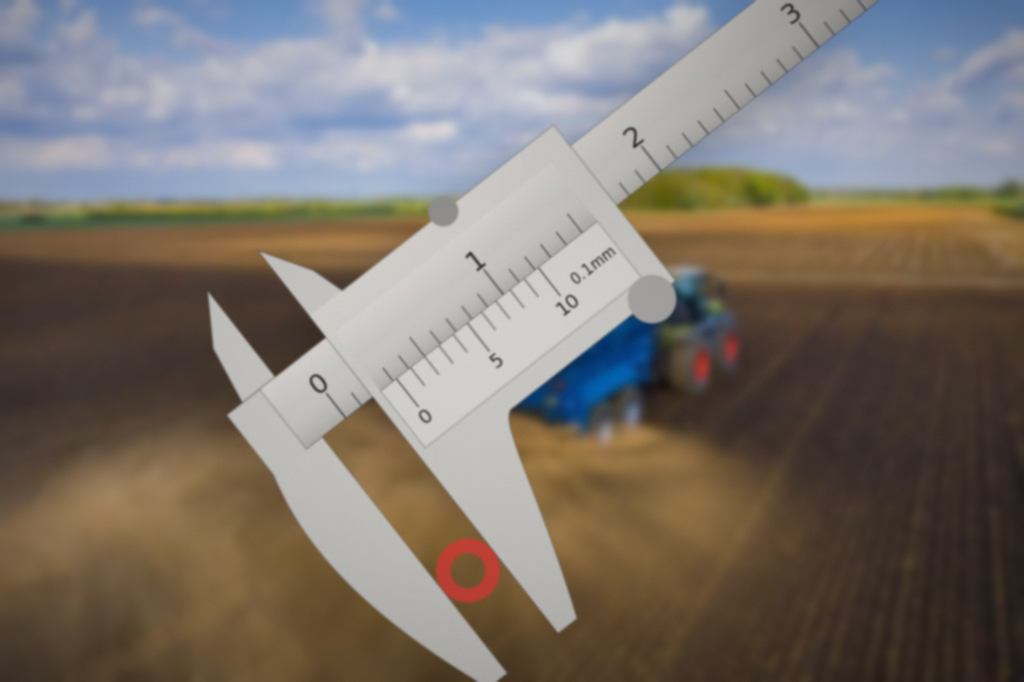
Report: 3.2mm
